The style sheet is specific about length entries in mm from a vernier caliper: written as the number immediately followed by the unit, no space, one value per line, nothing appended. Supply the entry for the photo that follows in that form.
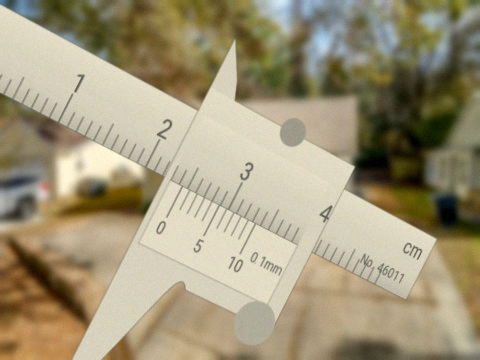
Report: 24.4mm
